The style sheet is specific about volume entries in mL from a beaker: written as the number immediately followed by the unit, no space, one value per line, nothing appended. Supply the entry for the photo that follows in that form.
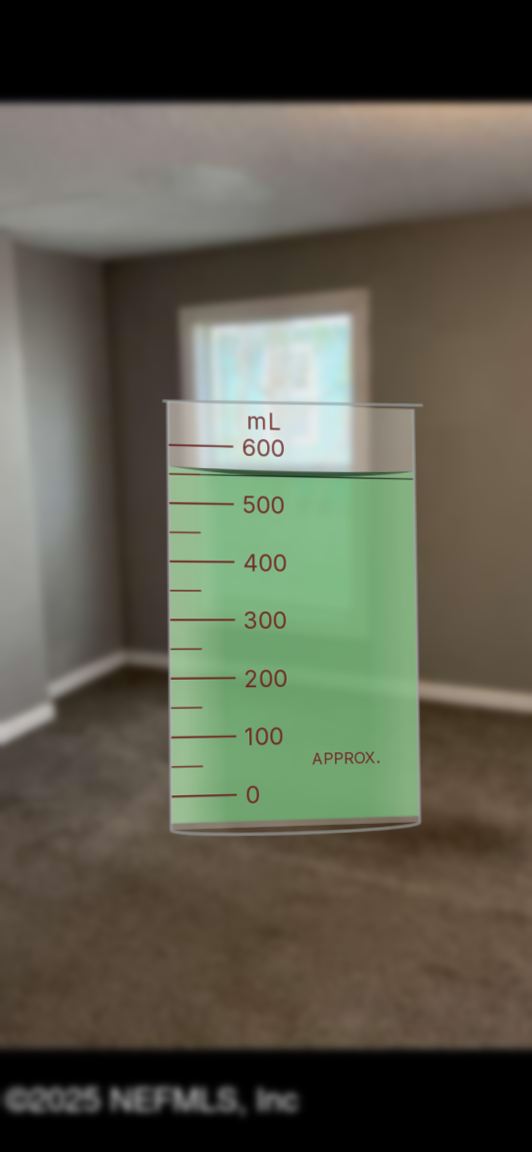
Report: 550mL
